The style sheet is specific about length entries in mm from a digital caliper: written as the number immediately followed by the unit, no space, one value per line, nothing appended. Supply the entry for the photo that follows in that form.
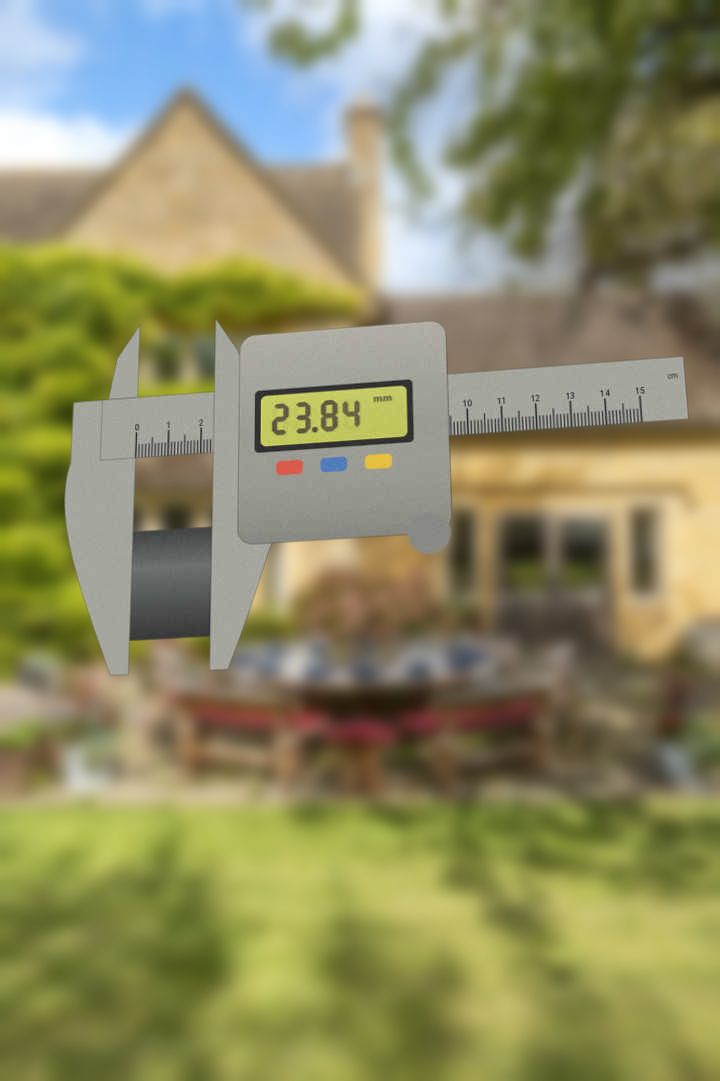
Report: 23.84mm
